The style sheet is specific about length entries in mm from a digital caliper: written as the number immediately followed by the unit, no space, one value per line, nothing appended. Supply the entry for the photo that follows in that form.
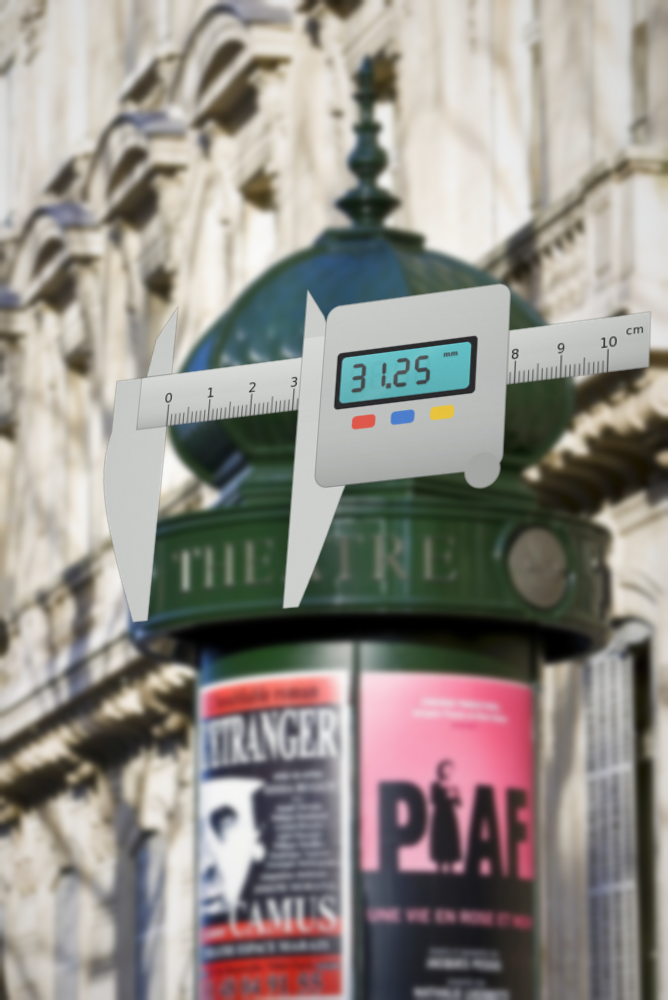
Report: 31.25mm
